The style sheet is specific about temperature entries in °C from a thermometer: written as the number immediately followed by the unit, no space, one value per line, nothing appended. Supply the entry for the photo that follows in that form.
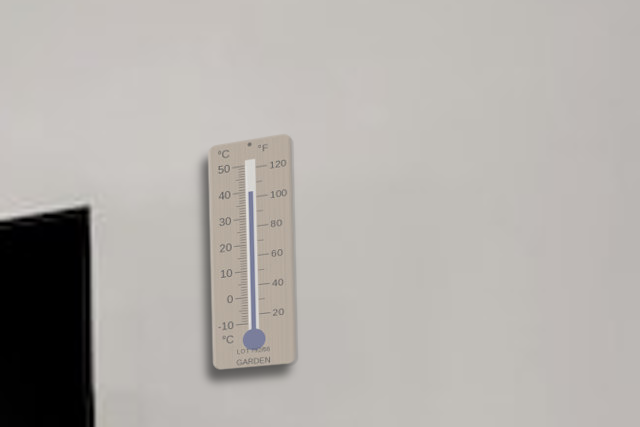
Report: 40°C
